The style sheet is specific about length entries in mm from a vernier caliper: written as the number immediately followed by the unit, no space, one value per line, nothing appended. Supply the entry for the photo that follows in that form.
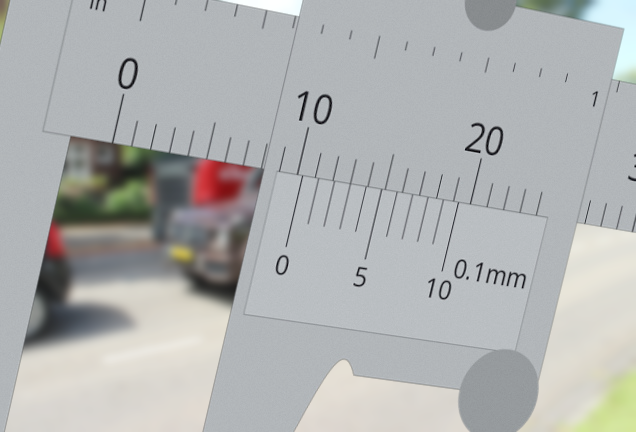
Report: 10.3mm
